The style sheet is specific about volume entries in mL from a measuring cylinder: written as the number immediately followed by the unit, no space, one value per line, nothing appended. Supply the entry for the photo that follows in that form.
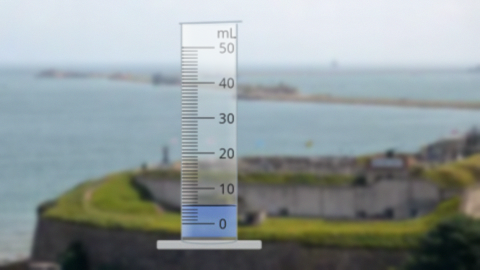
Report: 5mL
